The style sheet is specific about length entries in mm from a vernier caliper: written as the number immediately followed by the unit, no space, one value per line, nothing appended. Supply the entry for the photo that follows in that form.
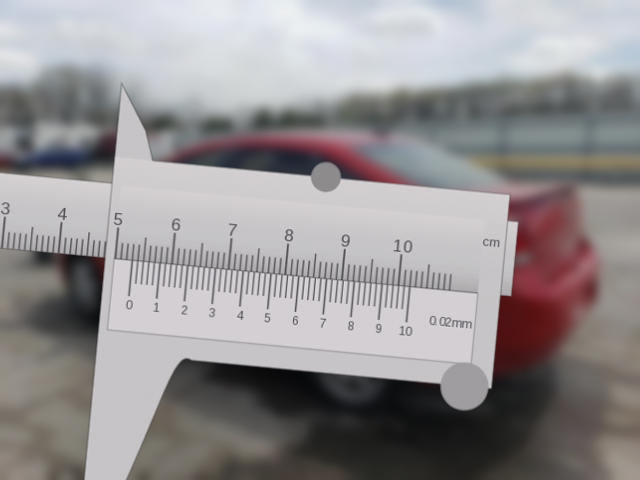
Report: 53.0mm
